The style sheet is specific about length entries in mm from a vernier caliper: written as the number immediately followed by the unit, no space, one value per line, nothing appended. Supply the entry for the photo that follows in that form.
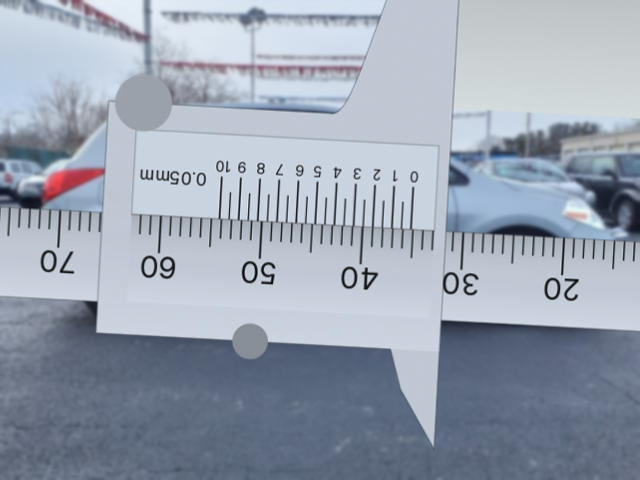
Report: 35.2mm
